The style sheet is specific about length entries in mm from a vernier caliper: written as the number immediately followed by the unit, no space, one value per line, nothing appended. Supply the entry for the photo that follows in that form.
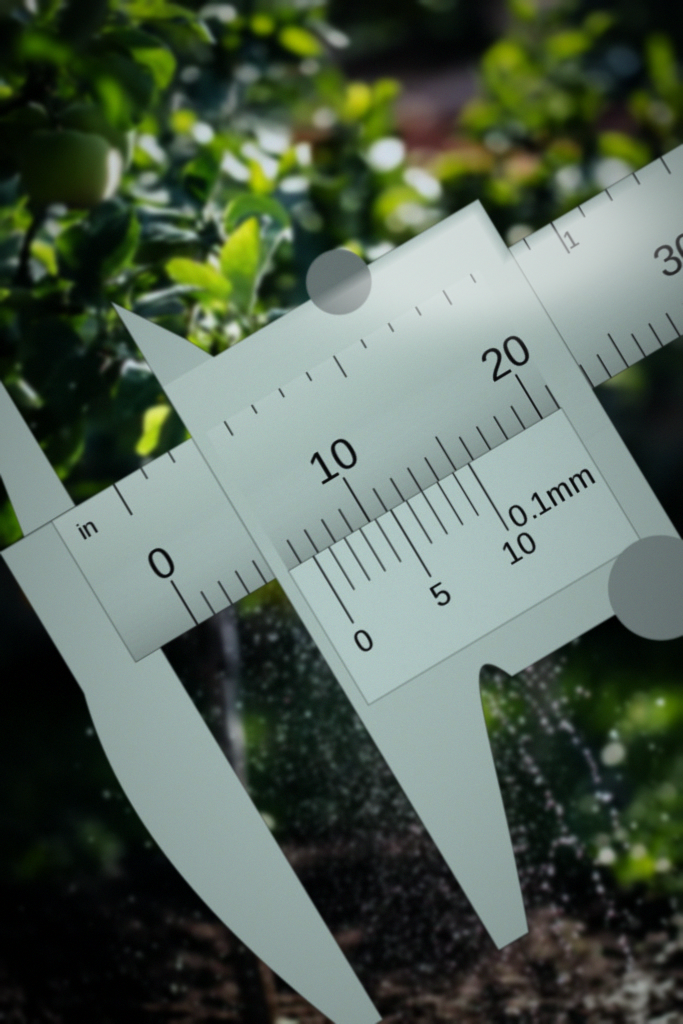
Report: 6.7mm
